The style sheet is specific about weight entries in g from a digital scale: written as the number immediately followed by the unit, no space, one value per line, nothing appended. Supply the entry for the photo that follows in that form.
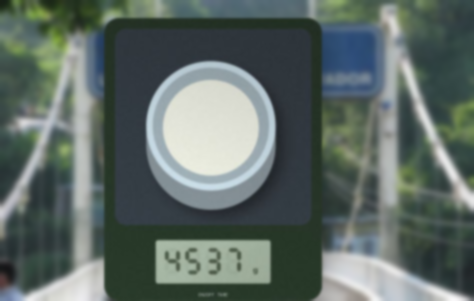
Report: 4537g
